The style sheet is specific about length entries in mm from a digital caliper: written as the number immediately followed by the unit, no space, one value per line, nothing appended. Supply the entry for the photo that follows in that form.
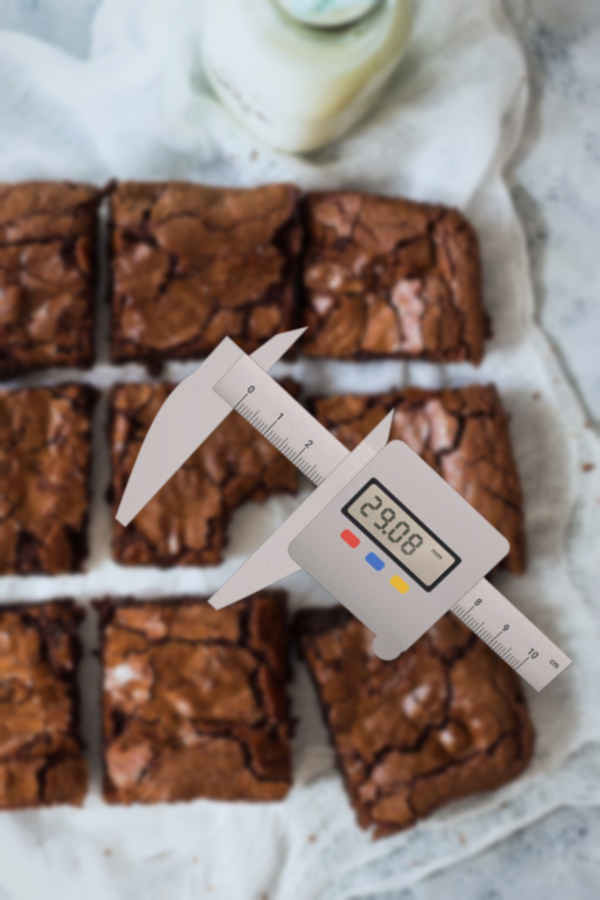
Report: 29.08mm
